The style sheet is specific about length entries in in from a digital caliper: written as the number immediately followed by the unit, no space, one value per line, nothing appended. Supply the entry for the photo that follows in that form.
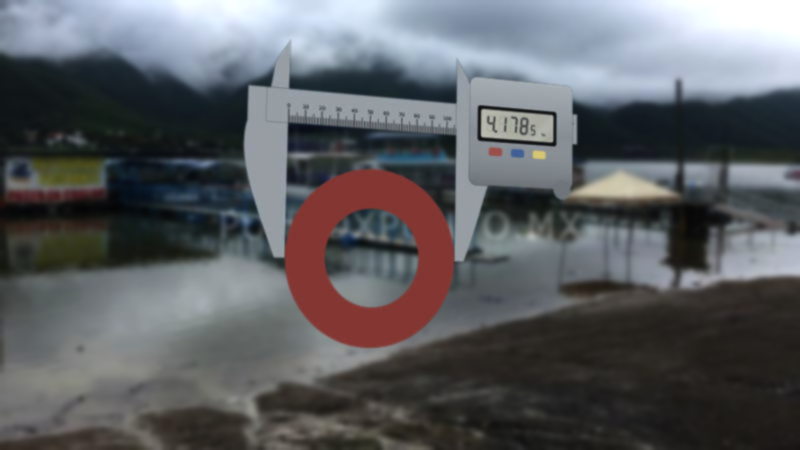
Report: 4.1785in
